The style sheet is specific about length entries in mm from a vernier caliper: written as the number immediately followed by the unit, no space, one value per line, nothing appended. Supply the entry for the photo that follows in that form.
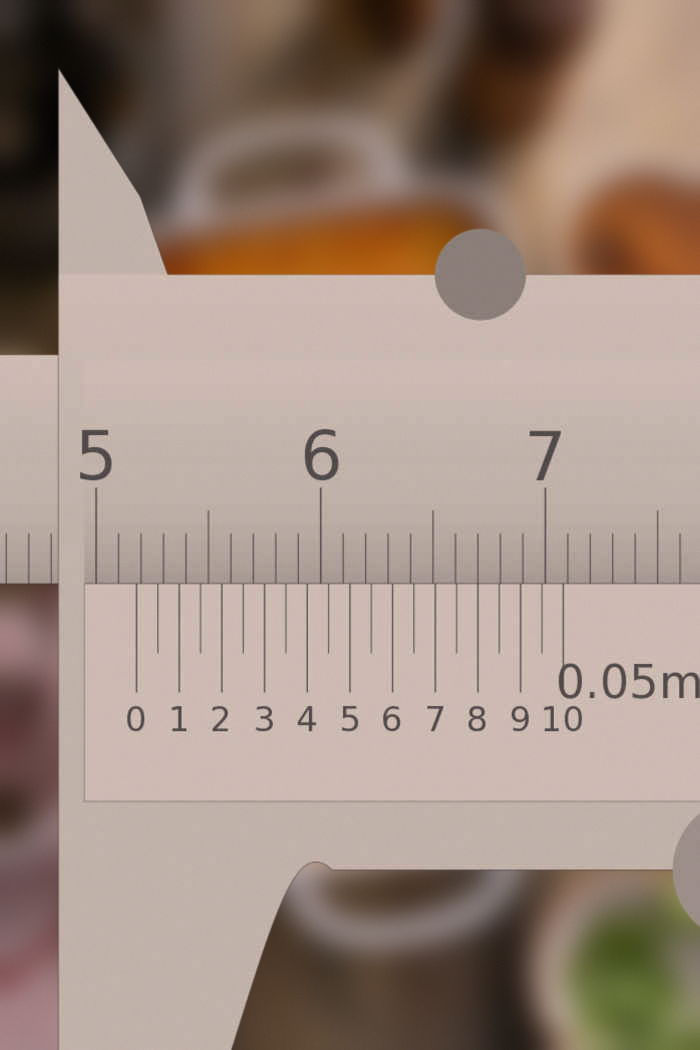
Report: 51.8mm
